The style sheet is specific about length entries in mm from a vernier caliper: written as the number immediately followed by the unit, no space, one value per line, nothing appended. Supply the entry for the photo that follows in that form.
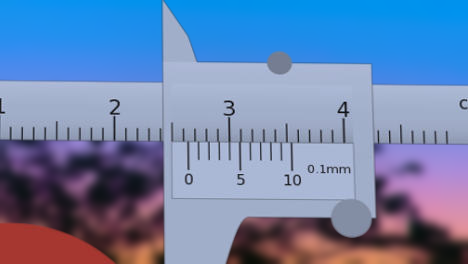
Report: 26.4mm
